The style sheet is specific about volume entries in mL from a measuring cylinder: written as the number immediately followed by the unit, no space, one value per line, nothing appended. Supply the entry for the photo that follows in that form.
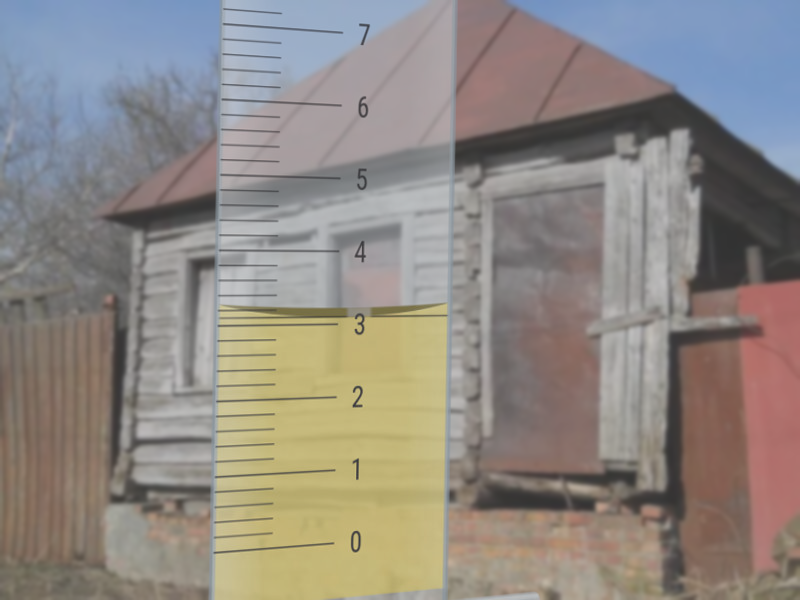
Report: 3.1mL
